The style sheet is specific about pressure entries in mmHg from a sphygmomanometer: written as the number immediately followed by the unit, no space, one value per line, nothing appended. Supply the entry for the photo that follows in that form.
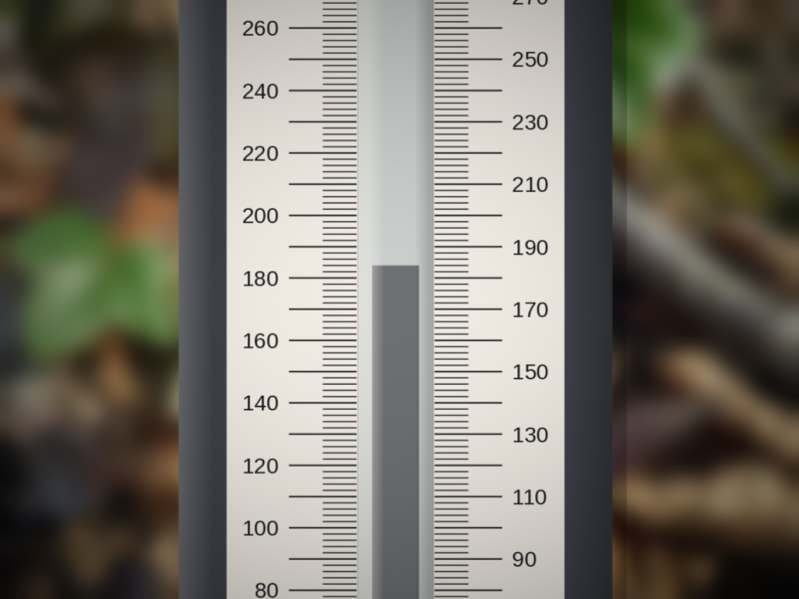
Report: 184mmHg
